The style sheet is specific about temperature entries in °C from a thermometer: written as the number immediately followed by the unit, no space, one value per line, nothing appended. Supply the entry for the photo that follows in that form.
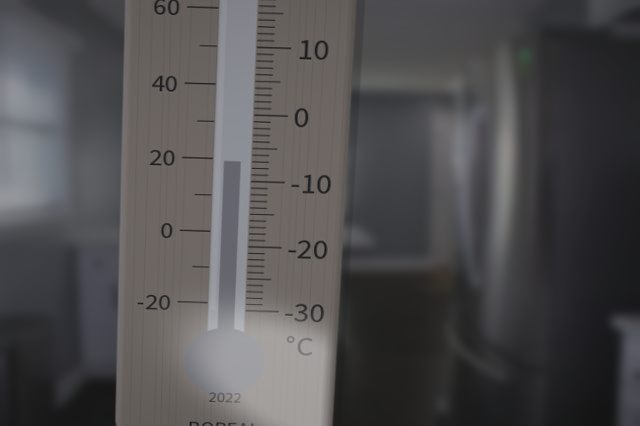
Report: -7°C
